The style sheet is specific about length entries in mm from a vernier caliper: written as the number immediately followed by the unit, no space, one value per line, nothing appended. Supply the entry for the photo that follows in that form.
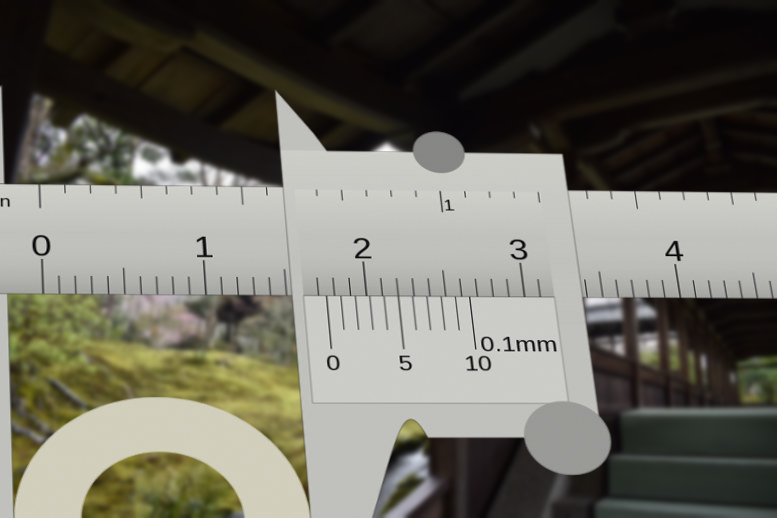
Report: 17.5mm
